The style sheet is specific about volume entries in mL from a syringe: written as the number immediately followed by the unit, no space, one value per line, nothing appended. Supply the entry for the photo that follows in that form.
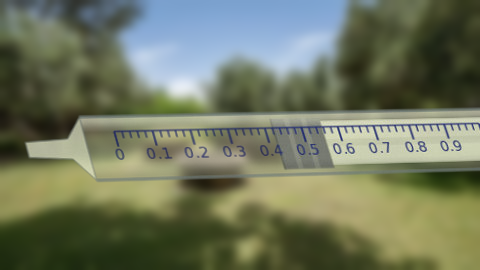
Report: 0.42mL
